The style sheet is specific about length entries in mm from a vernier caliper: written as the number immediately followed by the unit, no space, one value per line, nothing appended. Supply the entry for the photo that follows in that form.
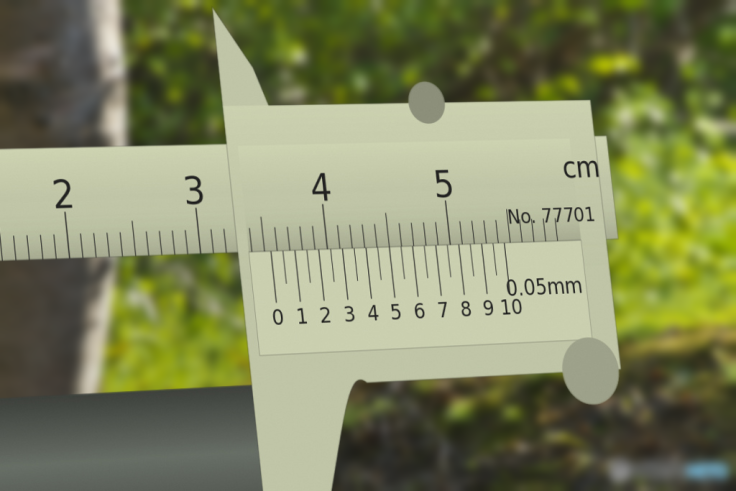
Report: 35.5mm
